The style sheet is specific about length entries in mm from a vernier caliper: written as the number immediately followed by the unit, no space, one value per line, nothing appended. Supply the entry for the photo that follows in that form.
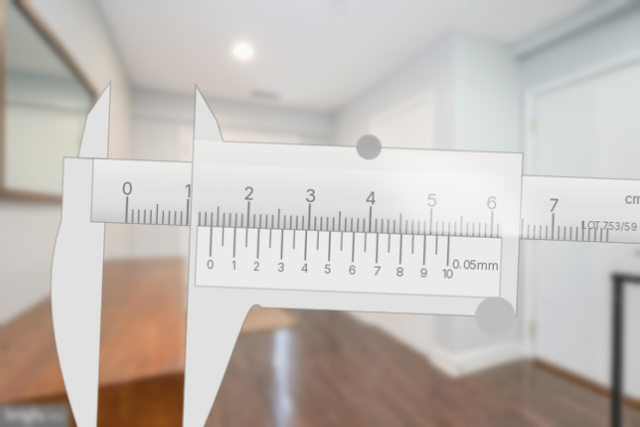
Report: 14.0mm
